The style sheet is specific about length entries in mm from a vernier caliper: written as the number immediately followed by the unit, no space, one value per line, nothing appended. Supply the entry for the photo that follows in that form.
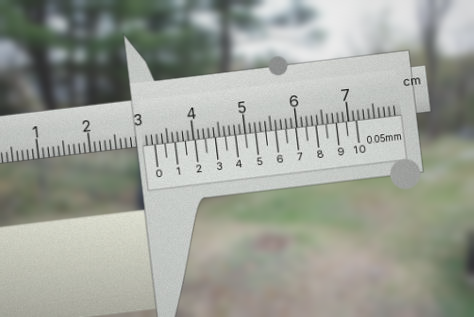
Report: 32.5mm
